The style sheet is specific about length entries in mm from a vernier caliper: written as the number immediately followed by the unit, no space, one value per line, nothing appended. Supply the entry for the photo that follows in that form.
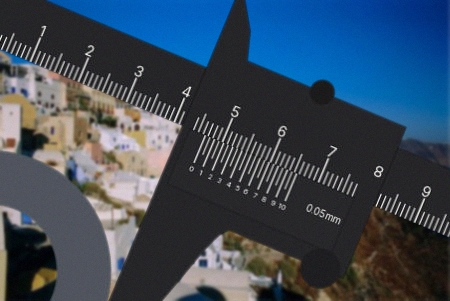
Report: 46.5mm
